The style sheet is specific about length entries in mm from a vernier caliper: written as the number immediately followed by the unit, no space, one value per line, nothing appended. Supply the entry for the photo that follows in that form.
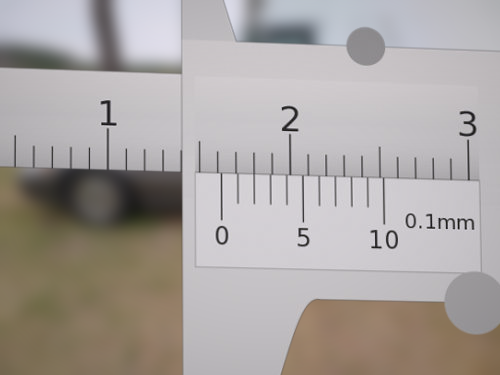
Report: 16.2mm
